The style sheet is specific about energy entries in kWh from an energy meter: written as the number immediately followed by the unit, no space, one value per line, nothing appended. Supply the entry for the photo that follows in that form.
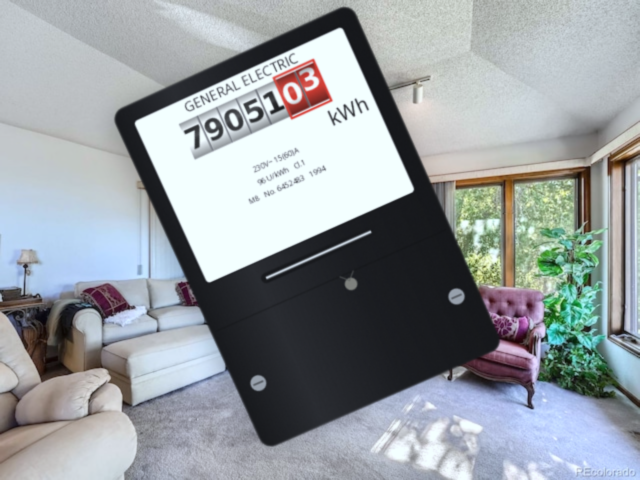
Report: 79051.03kWh
